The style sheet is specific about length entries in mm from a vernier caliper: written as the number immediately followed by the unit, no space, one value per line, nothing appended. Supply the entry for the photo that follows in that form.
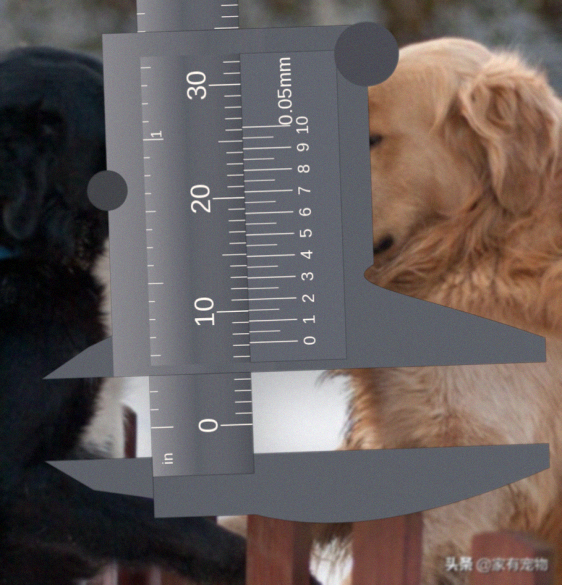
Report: 7.2mm
